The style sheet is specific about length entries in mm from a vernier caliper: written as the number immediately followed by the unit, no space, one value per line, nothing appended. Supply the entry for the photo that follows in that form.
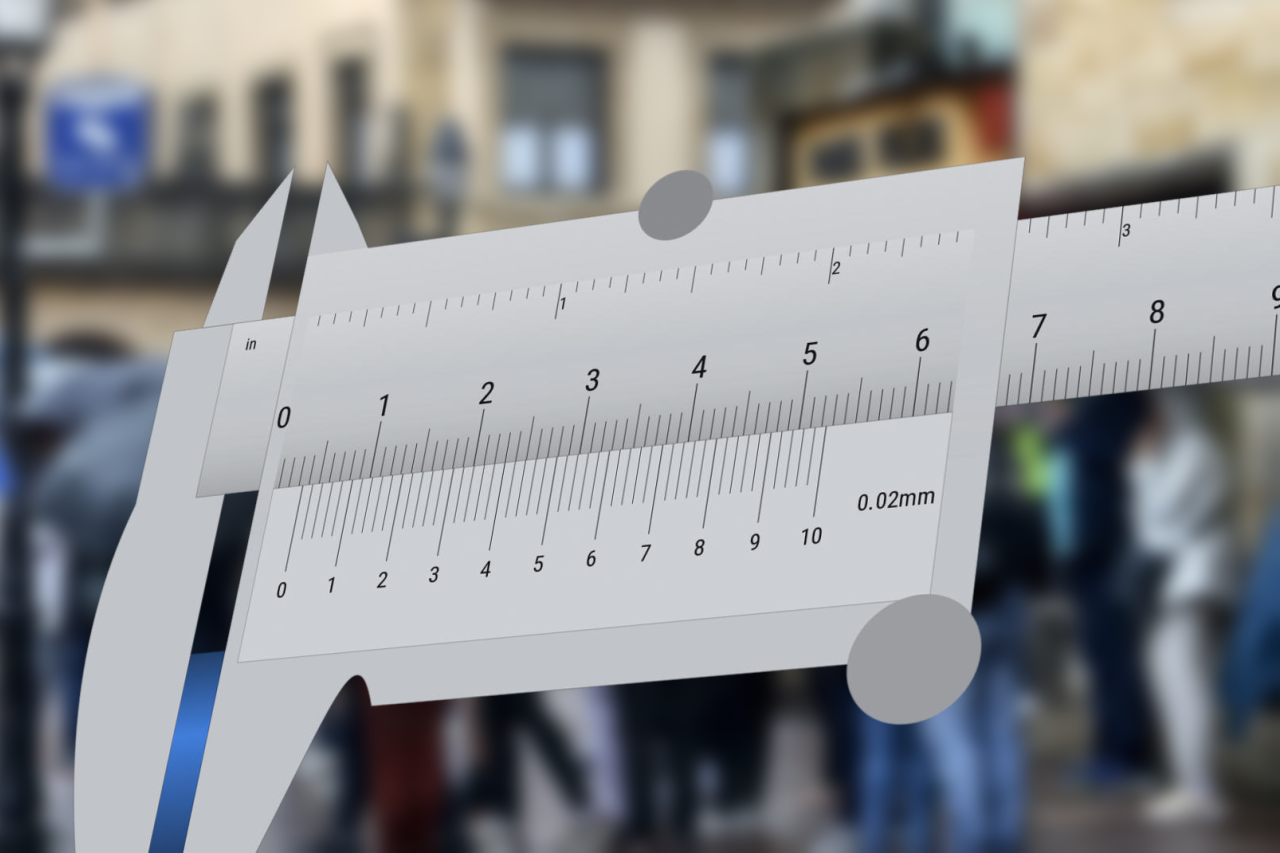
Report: 3.4mm
